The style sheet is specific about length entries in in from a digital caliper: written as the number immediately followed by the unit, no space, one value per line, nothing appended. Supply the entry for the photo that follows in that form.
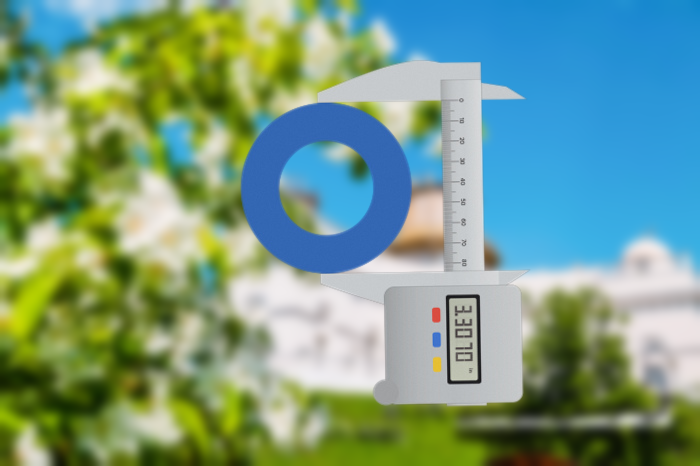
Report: 3.3070in
